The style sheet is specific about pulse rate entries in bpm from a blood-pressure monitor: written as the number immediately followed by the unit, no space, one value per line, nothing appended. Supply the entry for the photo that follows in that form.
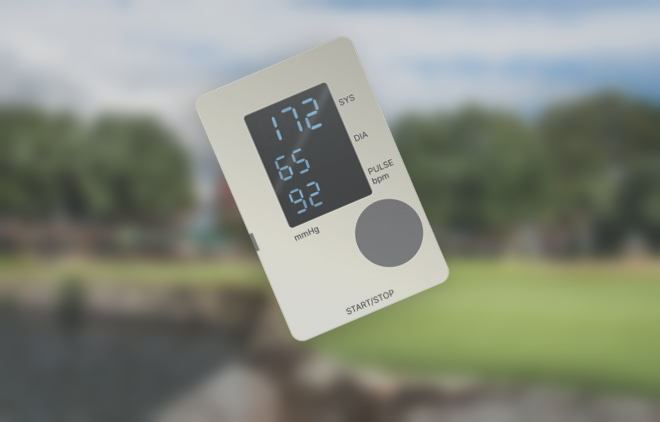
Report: 92bpm
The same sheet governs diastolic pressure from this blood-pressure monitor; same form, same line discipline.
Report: 65mmHg
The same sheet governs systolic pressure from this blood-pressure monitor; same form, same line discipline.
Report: 172mmHg
